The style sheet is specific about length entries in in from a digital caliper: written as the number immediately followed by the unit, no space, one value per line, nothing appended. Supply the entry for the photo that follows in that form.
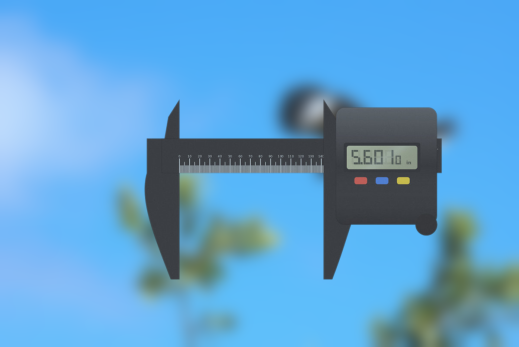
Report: 5.6010in
